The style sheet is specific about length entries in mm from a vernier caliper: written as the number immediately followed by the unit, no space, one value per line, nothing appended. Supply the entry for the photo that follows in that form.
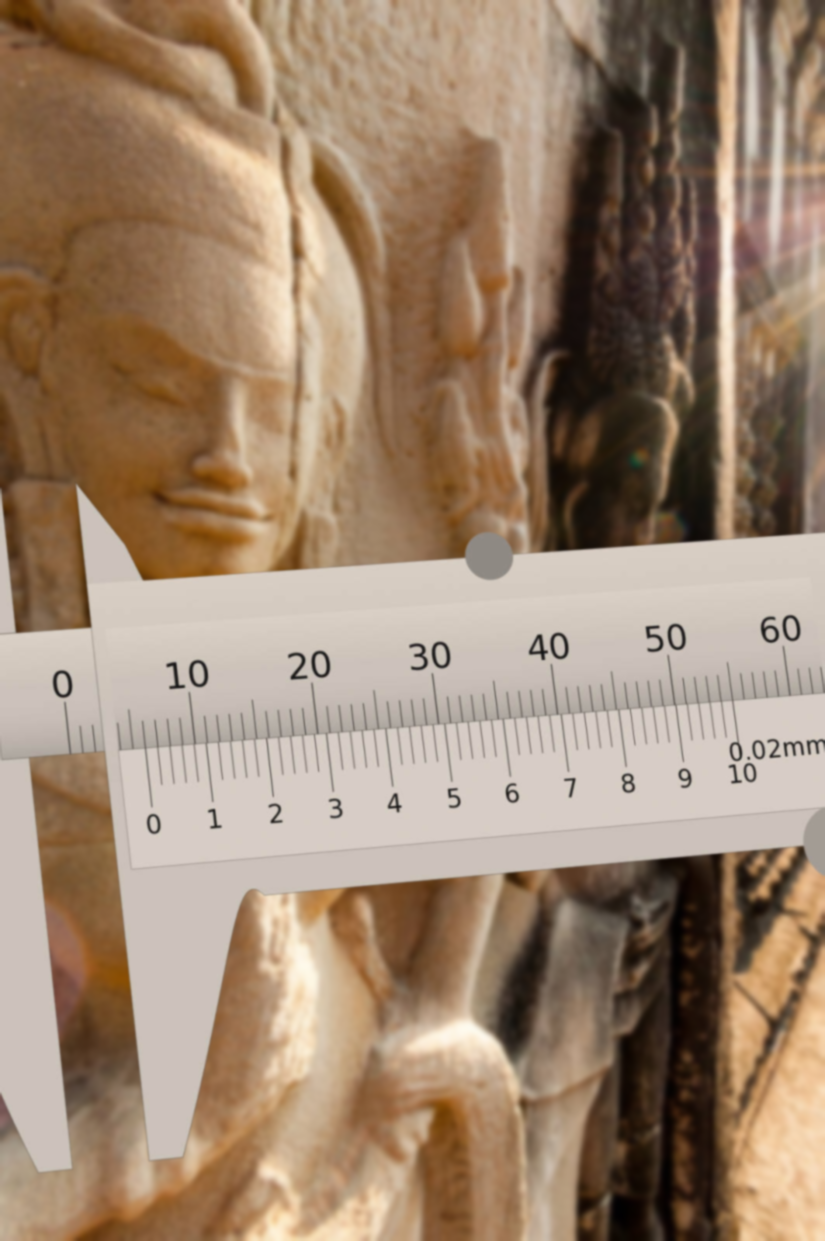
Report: 6.0mm
